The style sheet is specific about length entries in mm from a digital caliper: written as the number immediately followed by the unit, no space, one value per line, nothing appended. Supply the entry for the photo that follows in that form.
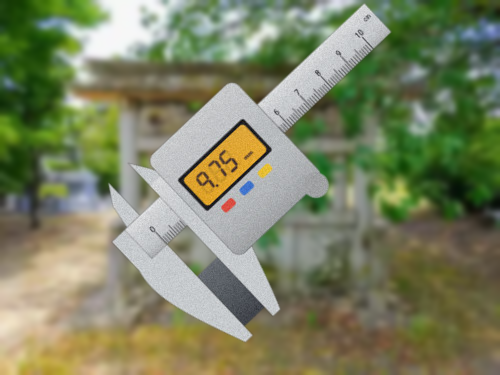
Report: 9.75mm
